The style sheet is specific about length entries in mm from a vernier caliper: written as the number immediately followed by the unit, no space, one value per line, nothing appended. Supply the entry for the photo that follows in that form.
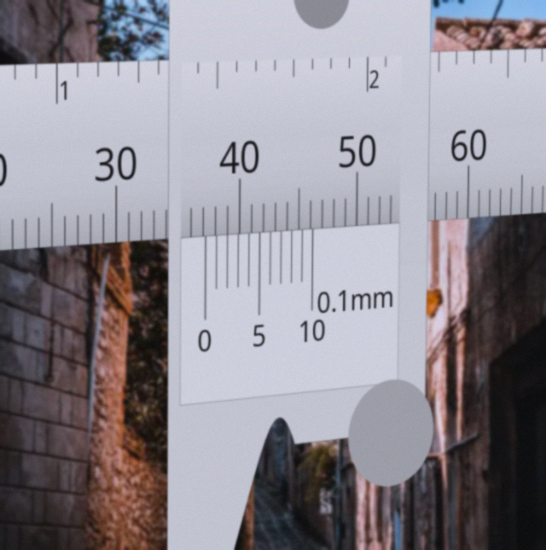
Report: 37.2mm
